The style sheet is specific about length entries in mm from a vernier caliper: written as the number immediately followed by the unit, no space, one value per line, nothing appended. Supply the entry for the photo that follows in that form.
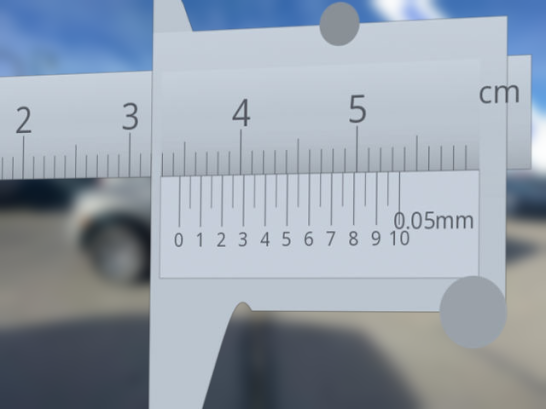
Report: 34.6mm
